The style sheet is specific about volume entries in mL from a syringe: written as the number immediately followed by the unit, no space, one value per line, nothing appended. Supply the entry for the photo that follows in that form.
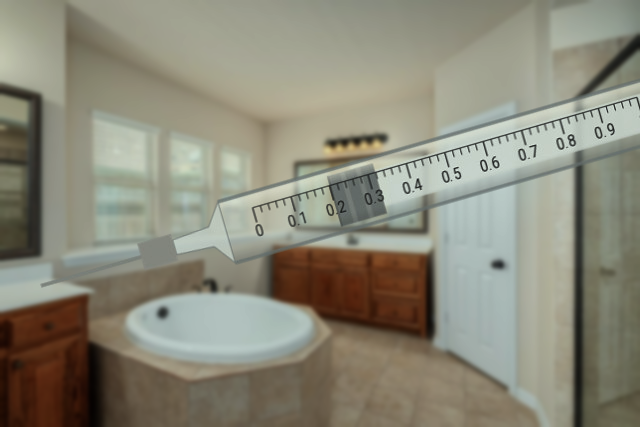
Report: 0.2mL
